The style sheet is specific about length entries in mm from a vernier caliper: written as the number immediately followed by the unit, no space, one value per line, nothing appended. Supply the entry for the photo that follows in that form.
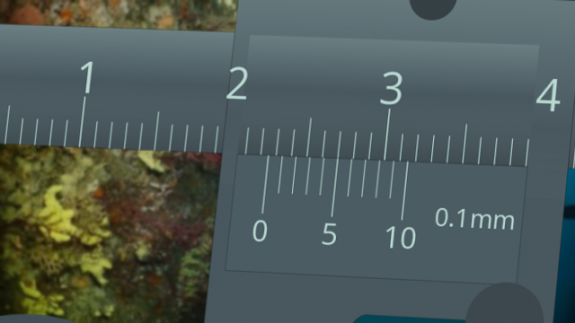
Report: 22.5mm
